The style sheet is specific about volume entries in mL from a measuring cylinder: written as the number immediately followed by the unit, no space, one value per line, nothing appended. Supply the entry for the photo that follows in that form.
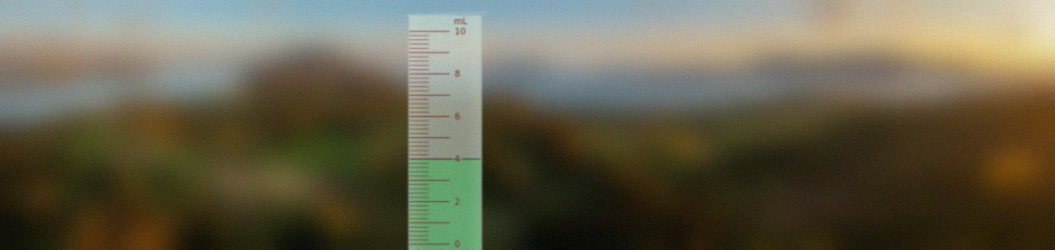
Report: 4mL
